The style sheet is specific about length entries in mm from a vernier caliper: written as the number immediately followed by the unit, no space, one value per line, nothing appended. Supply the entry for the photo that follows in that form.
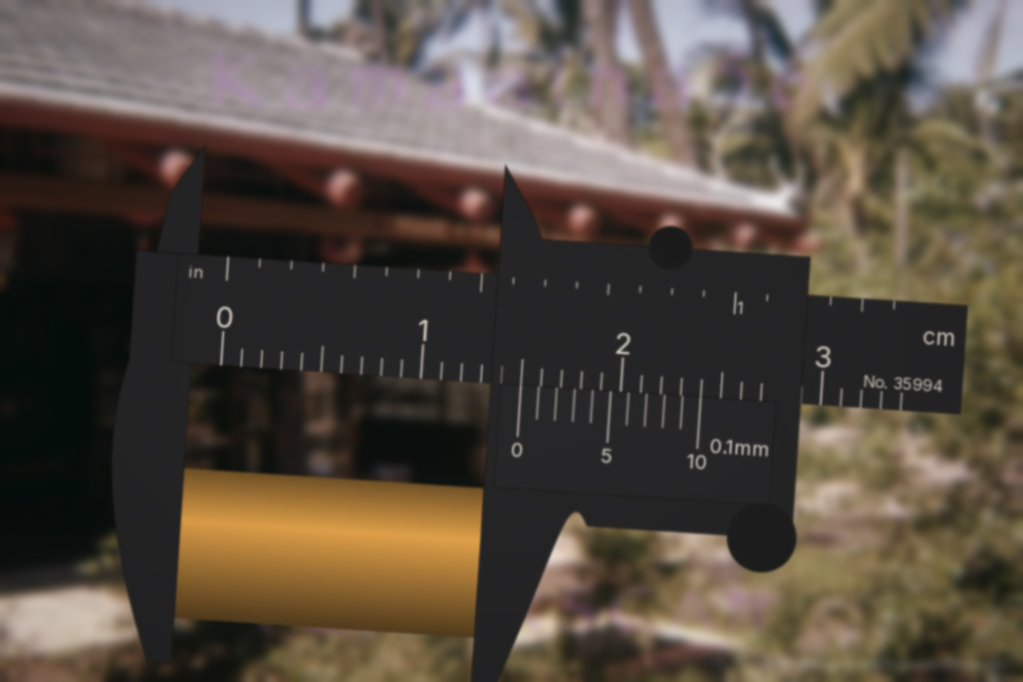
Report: 15.0mm
